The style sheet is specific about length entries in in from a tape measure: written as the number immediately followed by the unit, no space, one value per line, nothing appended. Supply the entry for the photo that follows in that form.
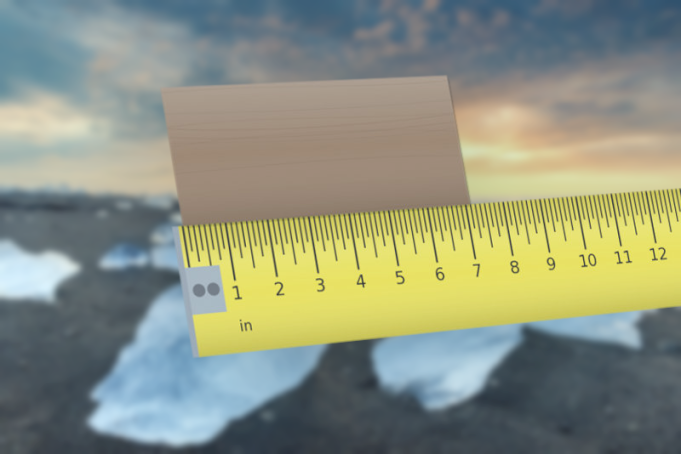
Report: 7.125in
